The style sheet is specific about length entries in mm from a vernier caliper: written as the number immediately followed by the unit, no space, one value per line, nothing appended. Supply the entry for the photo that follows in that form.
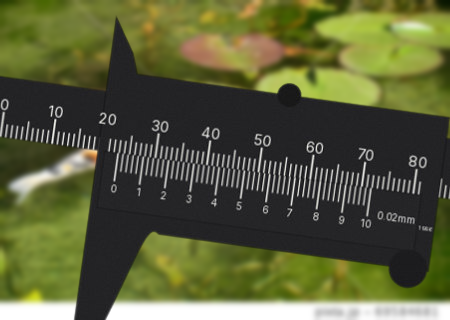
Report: 22.8mm
